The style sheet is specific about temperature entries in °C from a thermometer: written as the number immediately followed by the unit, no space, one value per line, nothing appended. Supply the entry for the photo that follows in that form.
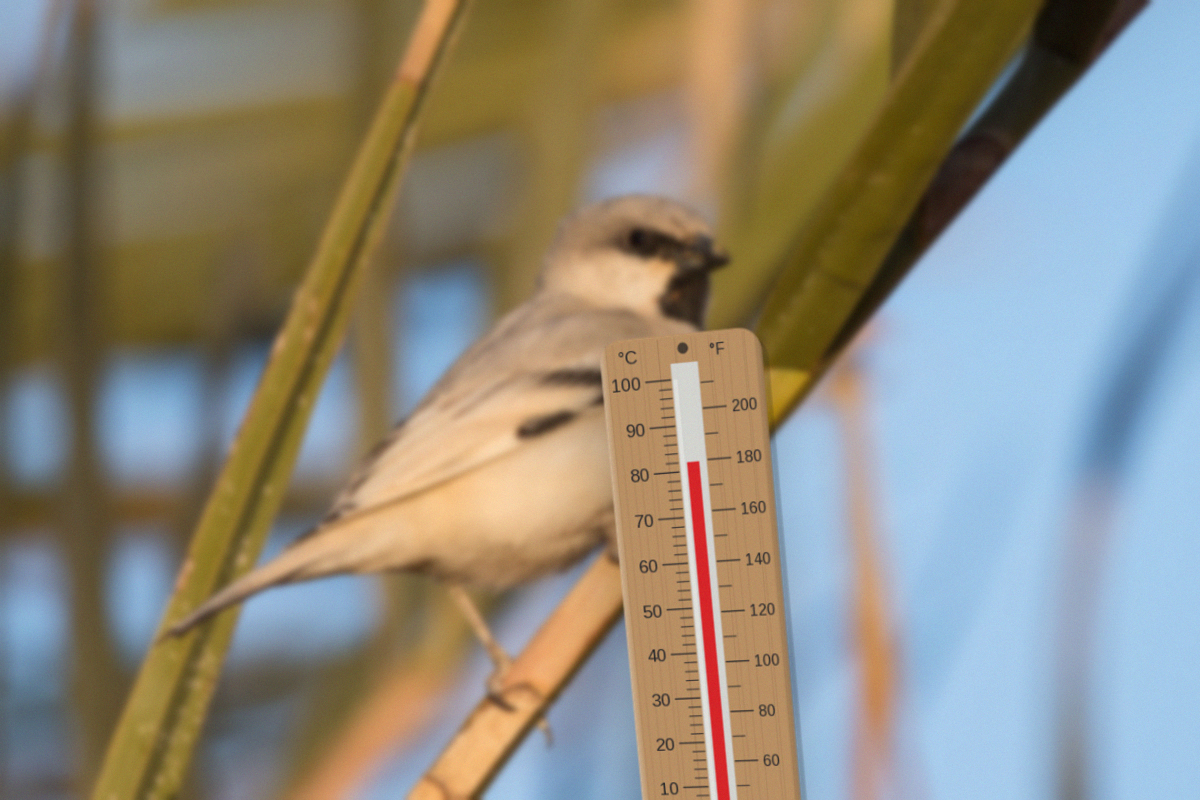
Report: 82°C
